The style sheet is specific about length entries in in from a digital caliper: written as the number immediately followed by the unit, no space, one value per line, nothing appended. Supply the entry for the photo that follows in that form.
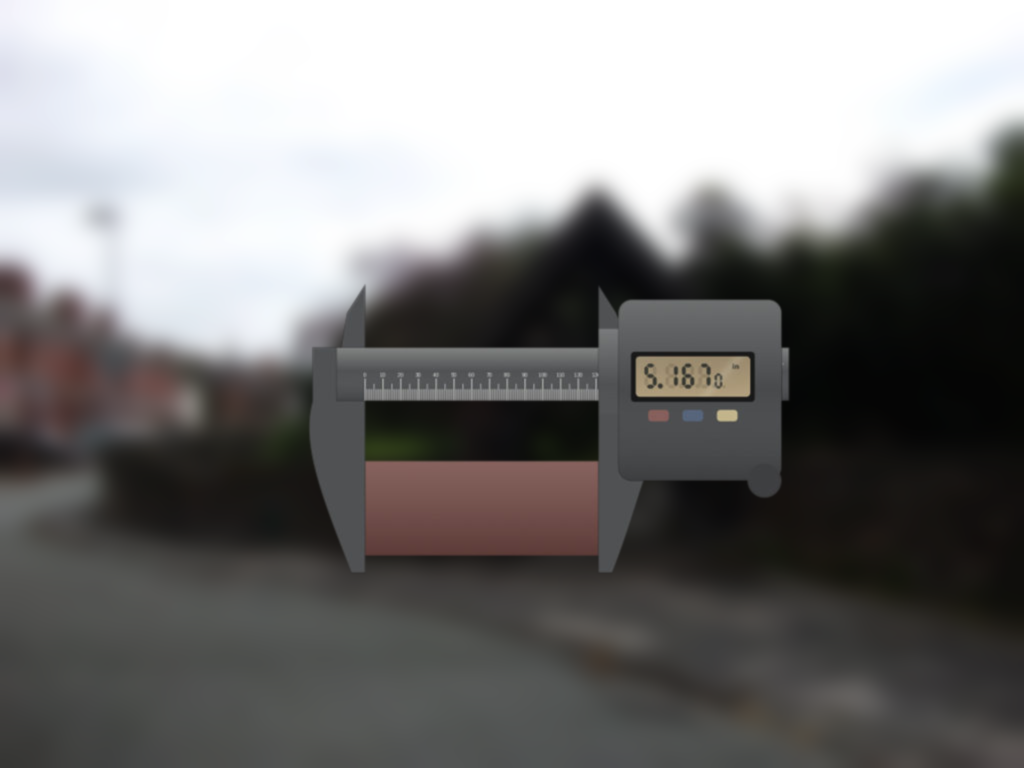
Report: 5.1670in
